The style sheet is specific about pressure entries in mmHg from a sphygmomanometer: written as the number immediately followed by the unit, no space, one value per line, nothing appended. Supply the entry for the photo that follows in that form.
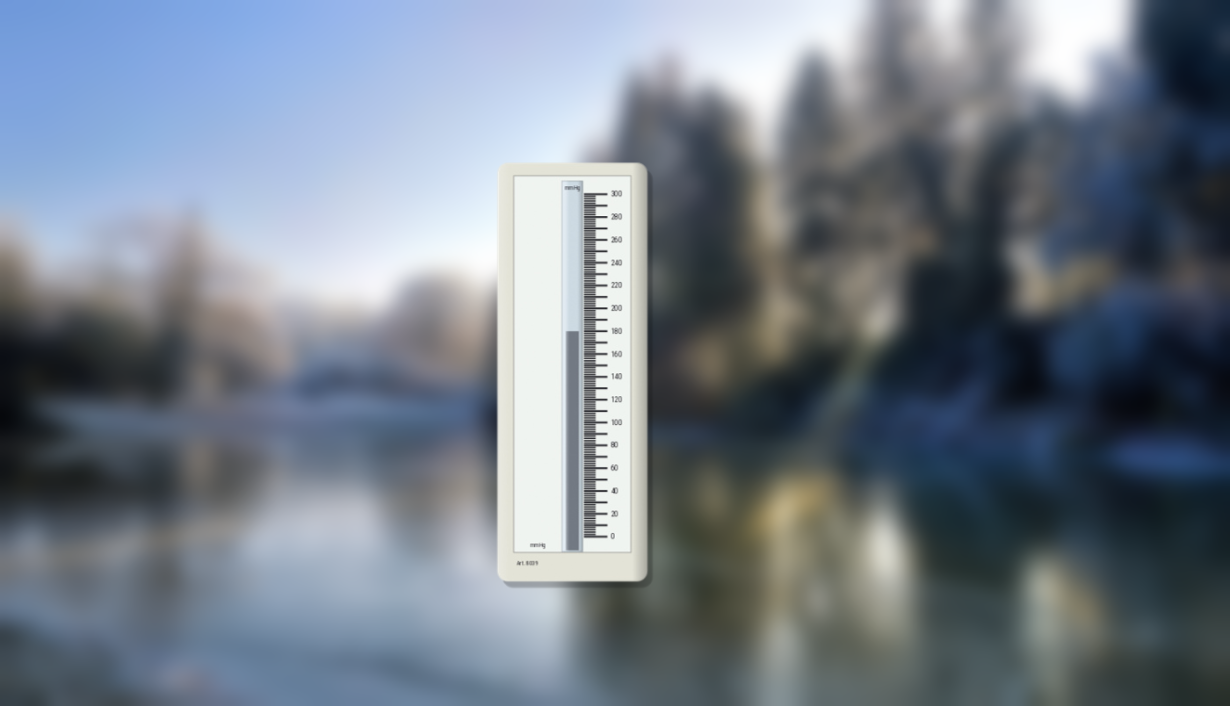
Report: 180mmHg
